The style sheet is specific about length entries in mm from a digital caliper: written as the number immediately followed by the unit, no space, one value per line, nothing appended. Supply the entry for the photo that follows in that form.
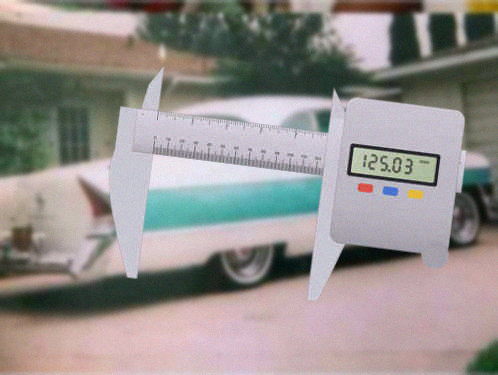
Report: 125.03mm
